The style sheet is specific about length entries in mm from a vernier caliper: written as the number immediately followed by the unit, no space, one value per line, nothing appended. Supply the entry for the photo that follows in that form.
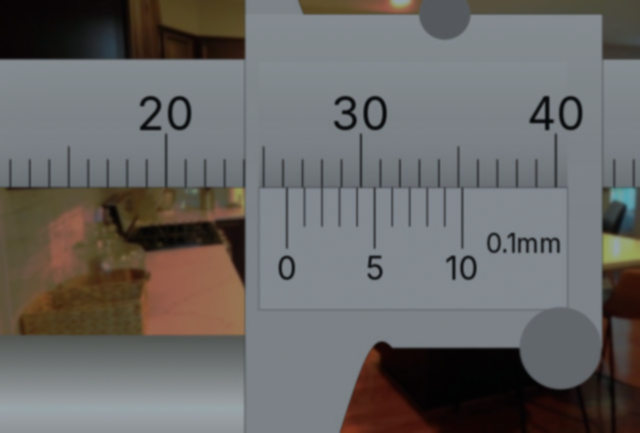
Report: 26.2mm
